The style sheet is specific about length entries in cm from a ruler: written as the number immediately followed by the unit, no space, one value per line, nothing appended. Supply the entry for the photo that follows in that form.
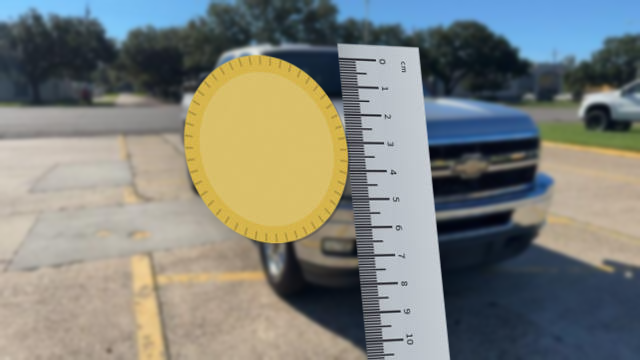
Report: 6.5cm
